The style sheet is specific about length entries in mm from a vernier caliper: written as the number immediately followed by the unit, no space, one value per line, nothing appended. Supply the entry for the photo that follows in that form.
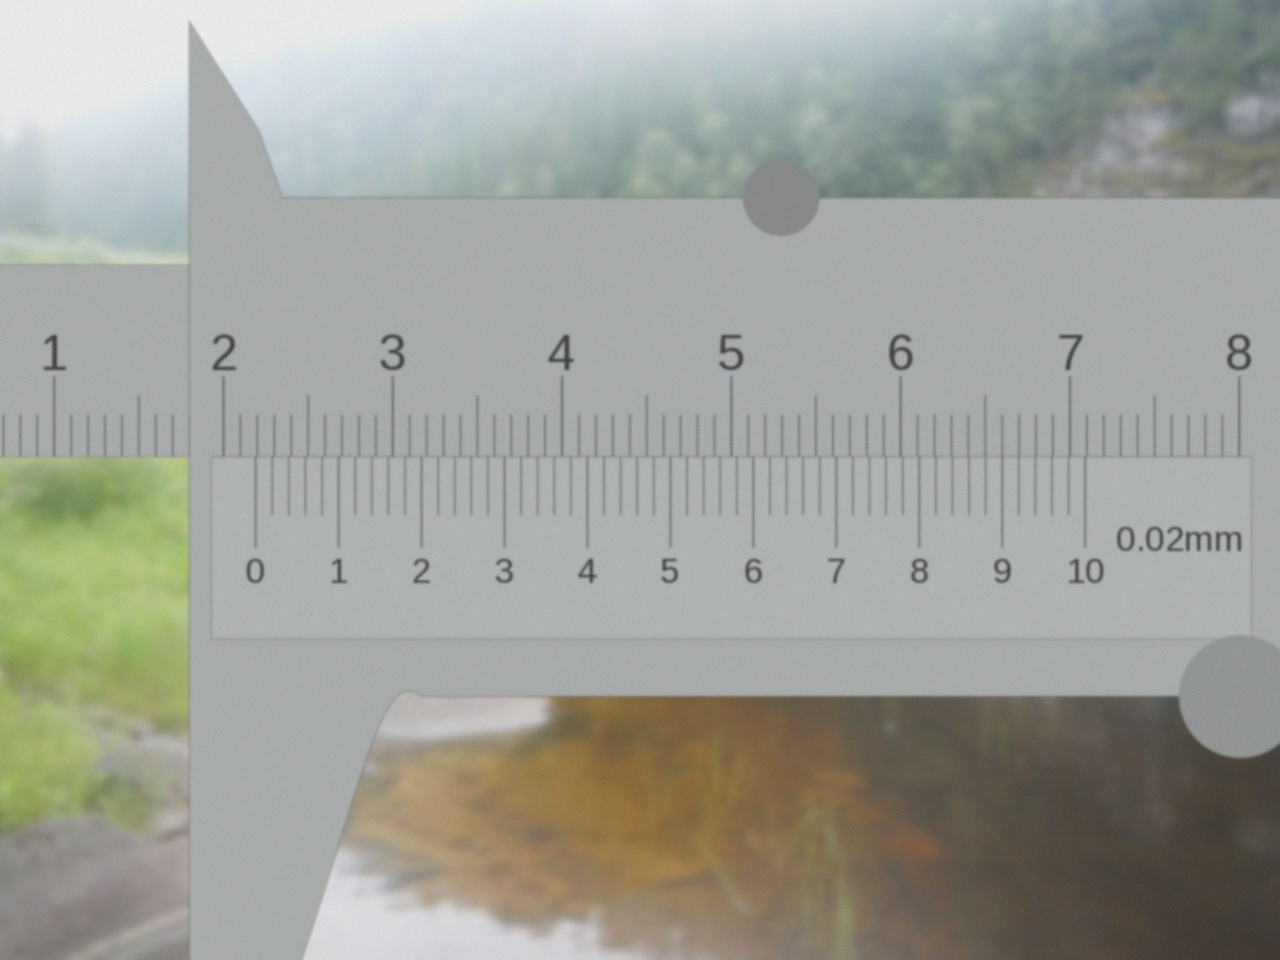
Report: 21.9mm
